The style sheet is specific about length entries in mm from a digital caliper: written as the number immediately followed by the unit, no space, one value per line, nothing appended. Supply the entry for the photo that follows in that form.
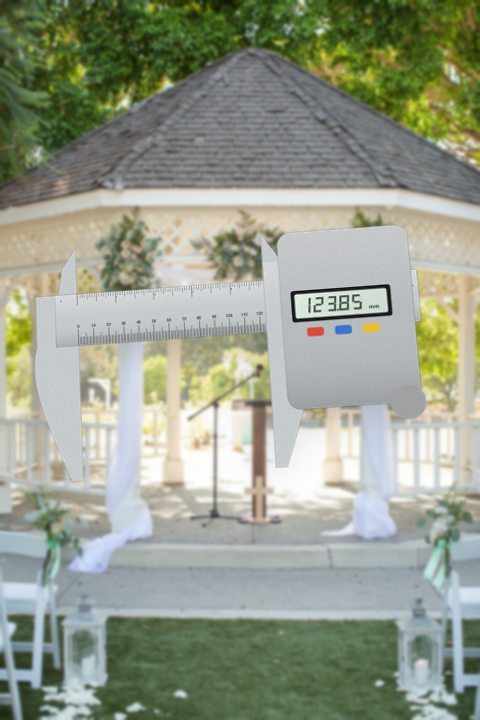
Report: 123.85mm
